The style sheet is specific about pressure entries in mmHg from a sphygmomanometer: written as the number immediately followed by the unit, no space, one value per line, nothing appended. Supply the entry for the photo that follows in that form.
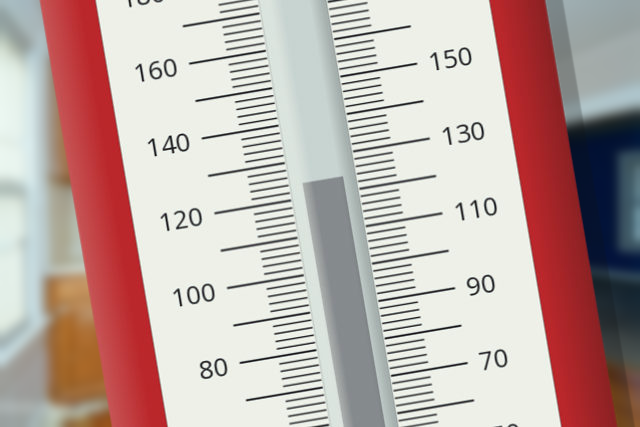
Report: 124mmHg
